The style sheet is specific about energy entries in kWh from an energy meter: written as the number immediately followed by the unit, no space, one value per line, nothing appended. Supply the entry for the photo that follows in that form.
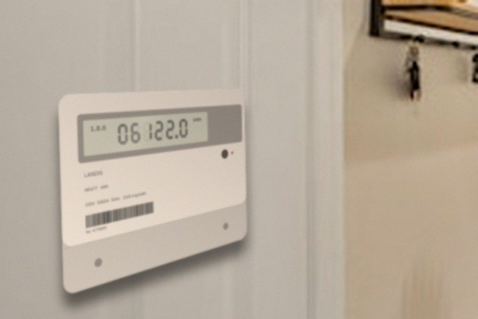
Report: 6122.0kWh
